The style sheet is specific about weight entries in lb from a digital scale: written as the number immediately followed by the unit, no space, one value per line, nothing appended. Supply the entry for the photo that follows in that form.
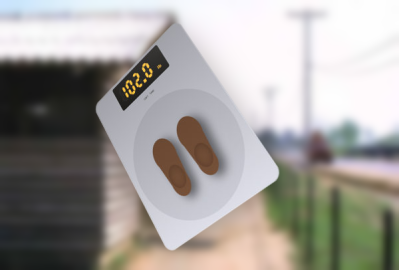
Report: 102.0lb
